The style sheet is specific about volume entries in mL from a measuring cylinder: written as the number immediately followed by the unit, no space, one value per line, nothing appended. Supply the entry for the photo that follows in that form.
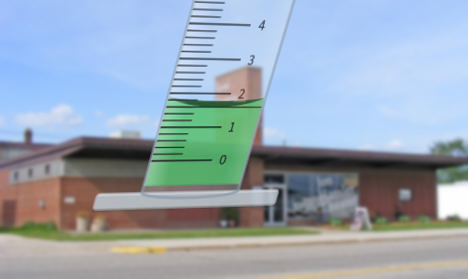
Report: 1.6mL
